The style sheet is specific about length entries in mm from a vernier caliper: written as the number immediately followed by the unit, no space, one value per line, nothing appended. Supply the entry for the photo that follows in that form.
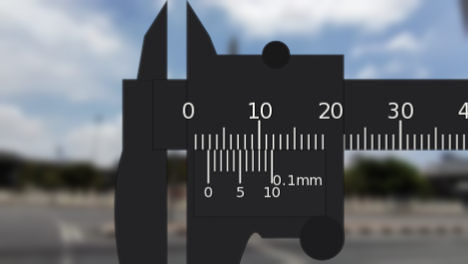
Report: 2.8mm
